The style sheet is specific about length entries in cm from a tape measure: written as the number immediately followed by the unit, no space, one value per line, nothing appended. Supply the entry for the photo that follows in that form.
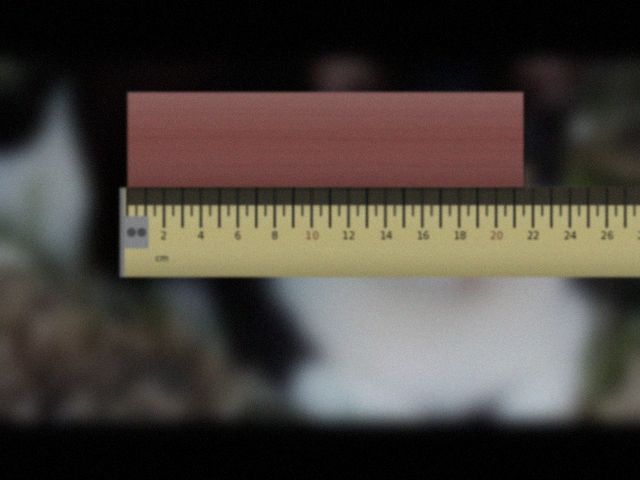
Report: 21.5cm
